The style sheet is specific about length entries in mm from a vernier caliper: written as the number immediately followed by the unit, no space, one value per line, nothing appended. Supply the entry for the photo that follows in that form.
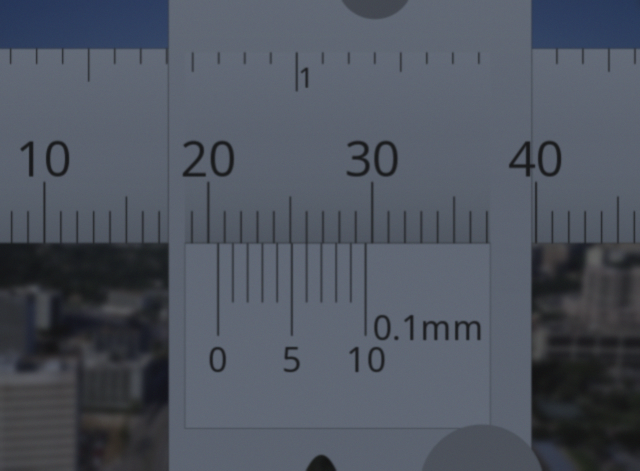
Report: 20.6mm
